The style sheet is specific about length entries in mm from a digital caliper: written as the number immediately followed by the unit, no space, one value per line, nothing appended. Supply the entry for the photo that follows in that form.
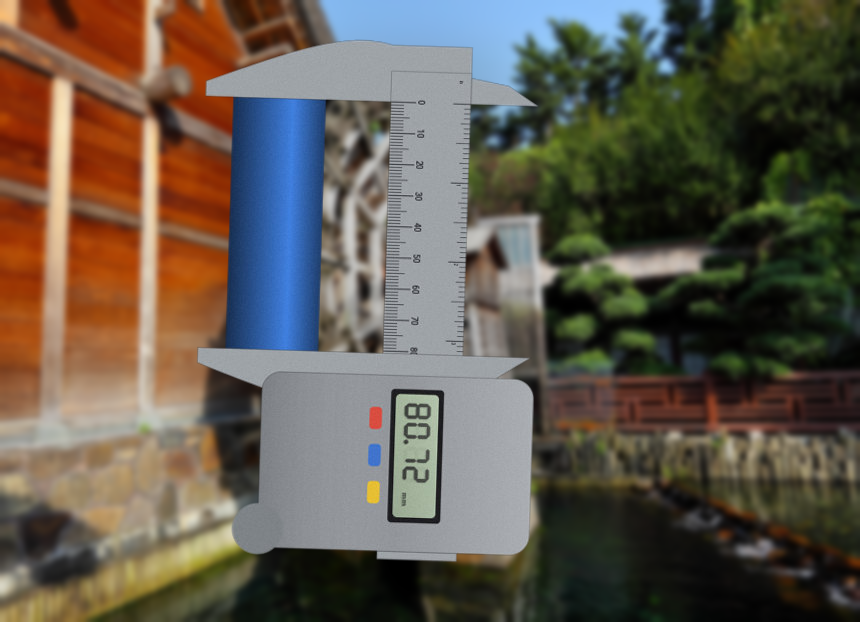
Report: 80.72mm
